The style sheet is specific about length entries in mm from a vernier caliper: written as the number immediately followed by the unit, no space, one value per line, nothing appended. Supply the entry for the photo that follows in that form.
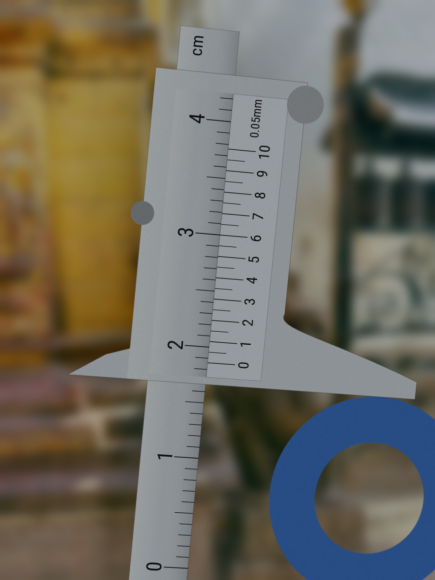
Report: 18.6mm
